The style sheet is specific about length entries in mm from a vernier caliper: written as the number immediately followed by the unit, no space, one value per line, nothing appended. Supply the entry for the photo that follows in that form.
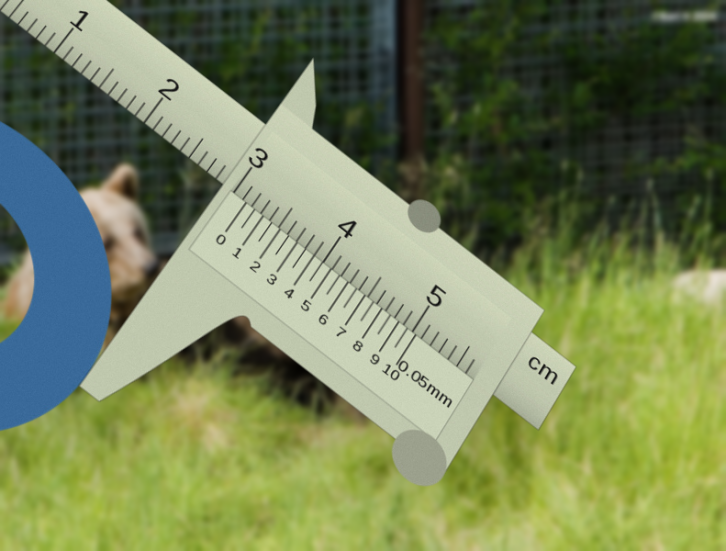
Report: 31.4mm
